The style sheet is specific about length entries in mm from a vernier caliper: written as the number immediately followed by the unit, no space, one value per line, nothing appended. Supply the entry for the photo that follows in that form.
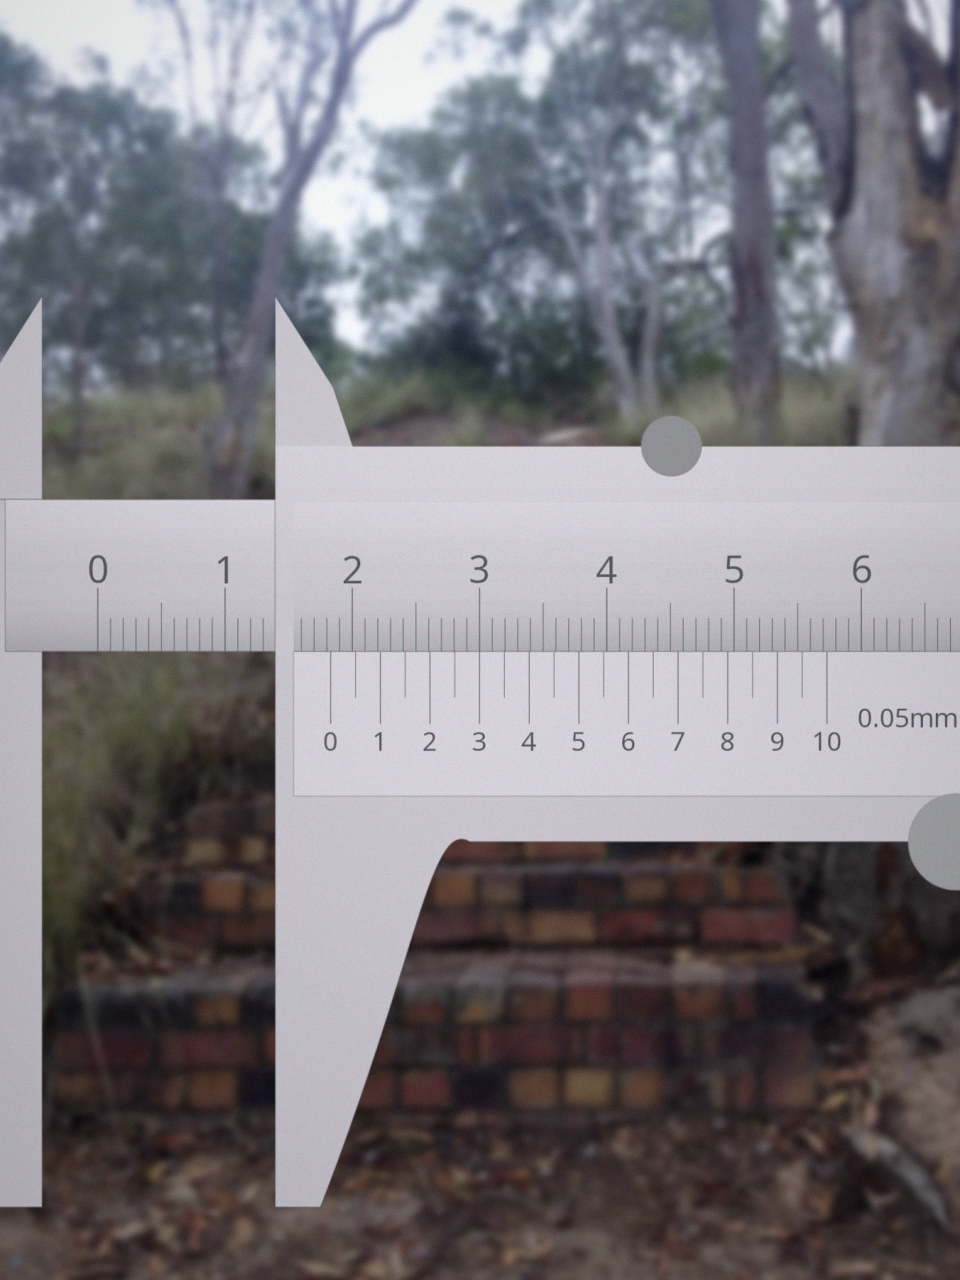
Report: 18.3mm
